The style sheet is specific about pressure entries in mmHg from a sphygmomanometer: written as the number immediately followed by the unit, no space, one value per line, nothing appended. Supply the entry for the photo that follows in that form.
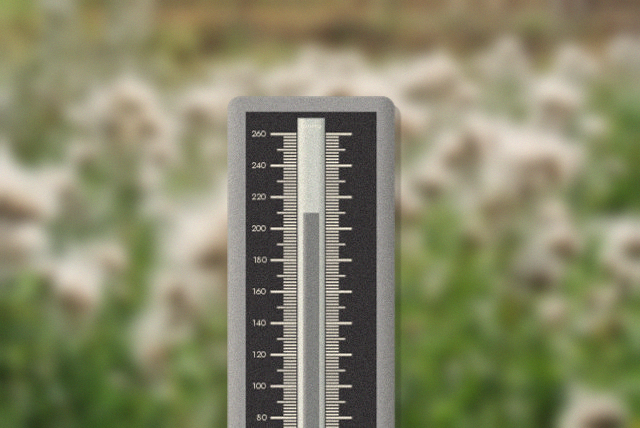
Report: 210mmHg
